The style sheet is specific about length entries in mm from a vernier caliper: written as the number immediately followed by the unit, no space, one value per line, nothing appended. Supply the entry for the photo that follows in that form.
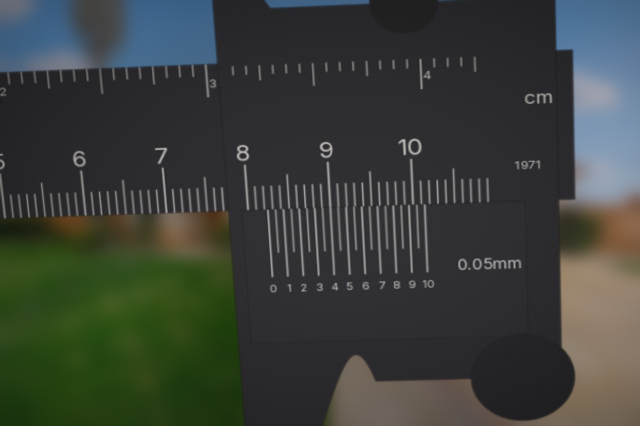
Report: 82.4mm
